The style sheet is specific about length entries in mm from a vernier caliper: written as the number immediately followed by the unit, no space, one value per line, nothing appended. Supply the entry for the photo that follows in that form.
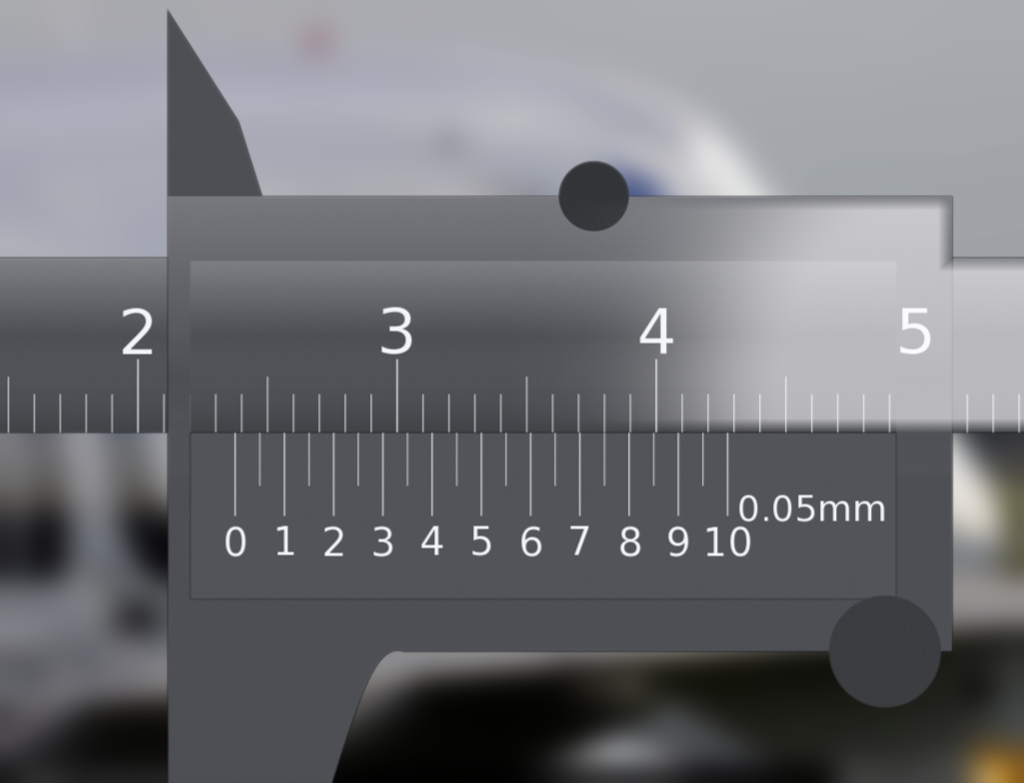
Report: 23.75mm
